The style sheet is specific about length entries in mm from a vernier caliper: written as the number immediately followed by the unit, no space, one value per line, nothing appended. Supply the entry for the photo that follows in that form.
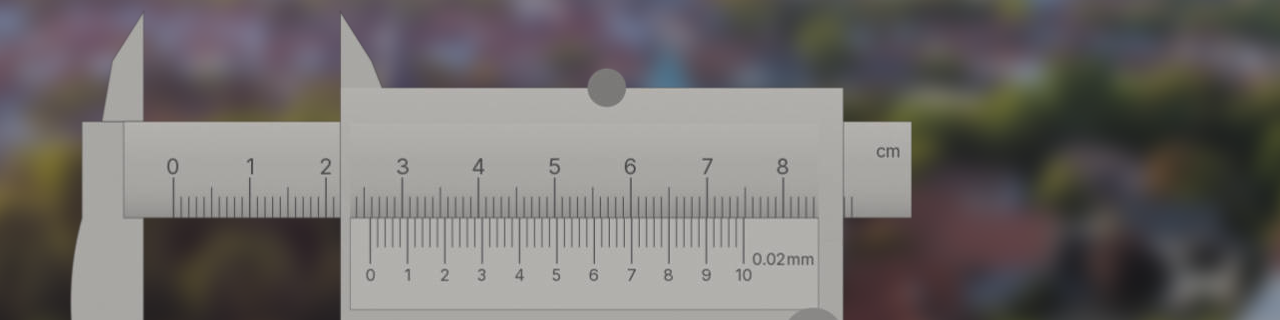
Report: 25.8mm
